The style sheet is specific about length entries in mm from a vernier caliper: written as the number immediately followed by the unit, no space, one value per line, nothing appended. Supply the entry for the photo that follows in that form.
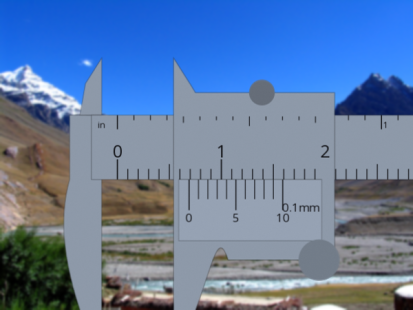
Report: 6.9mm
